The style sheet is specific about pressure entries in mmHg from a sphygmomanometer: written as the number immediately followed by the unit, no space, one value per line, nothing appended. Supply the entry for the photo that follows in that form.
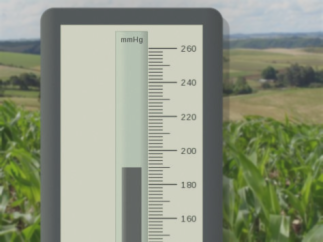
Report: 190mmHg
